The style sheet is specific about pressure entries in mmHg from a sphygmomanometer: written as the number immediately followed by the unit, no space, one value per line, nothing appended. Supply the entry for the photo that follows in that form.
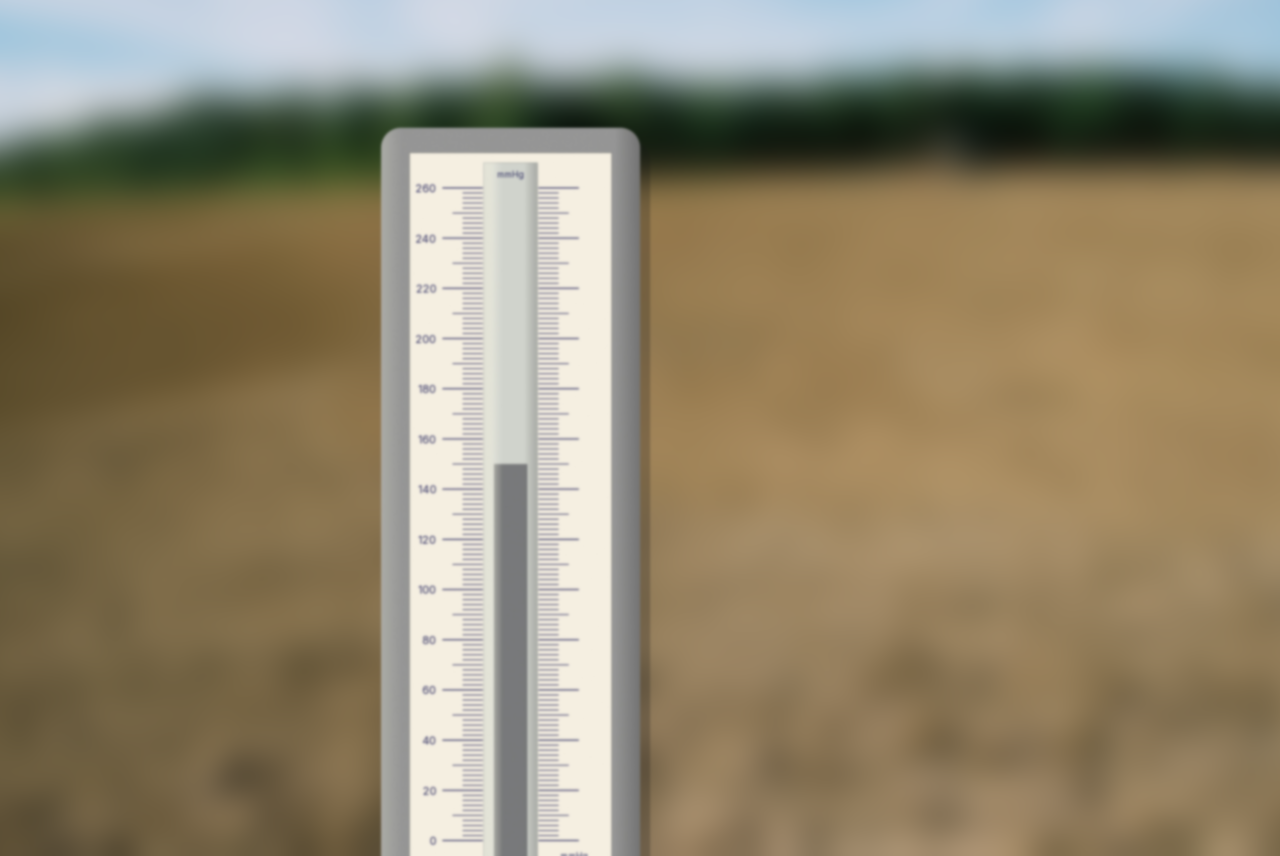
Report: 150mmHg
